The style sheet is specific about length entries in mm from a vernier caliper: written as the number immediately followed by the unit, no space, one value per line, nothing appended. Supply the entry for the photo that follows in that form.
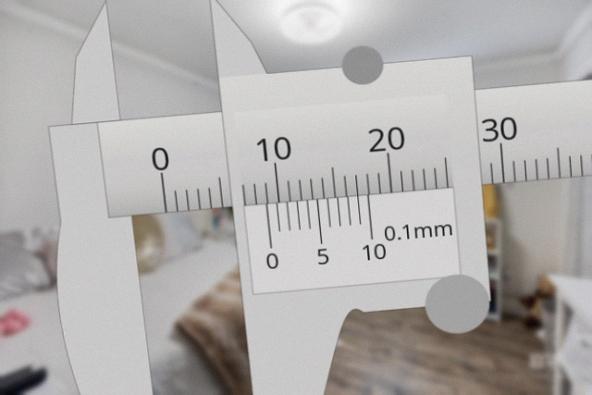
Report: 8.9mm
